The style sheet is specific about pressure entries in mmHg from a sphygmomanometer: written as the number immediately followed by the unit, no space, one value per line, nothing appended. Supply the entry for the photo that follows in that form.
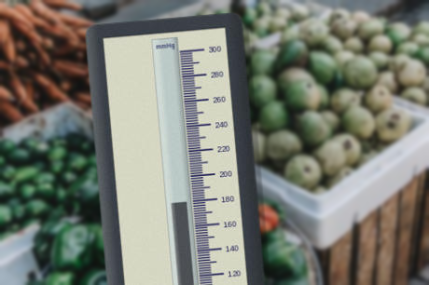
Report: 180mmHg
